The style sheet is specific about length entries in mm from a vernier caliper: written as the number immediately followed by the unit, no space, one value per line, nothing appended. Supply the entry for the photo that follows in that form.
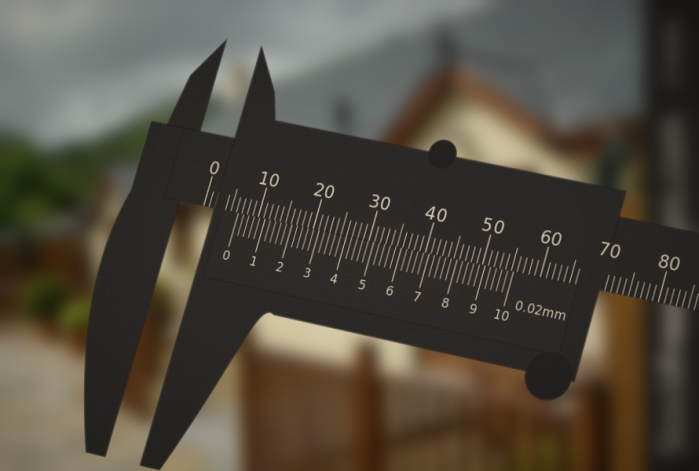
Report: 6.4mm
